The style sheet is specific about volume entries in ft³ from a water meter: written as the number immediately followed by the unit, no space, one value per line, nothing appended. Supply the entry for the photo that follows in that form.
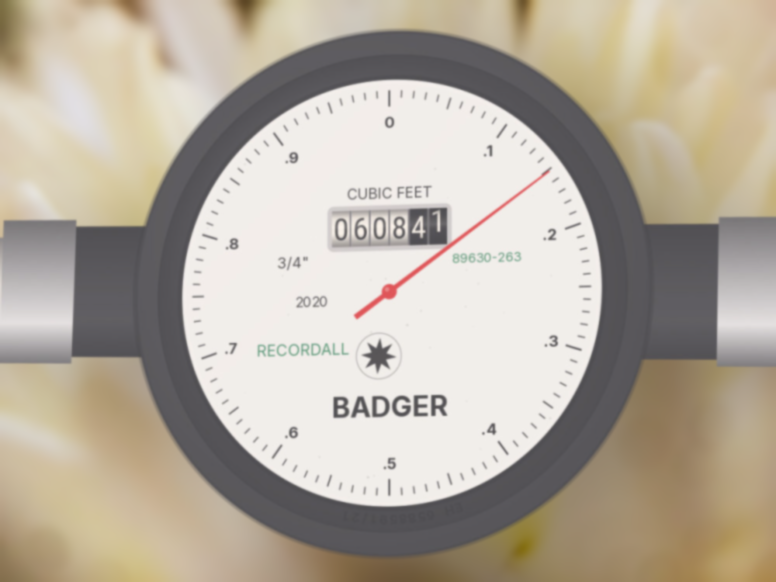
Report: 60841.15ft³
